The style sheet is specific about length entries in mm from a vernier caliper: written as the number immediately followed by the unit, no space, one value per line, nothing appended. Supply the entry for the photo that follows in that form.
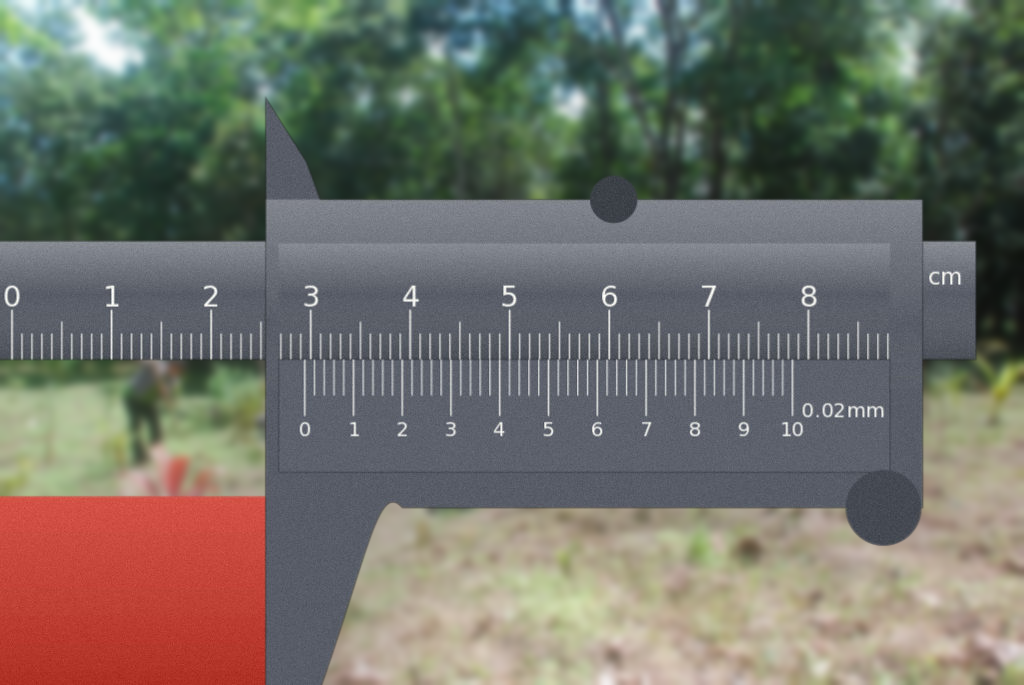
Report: 29.4mm
